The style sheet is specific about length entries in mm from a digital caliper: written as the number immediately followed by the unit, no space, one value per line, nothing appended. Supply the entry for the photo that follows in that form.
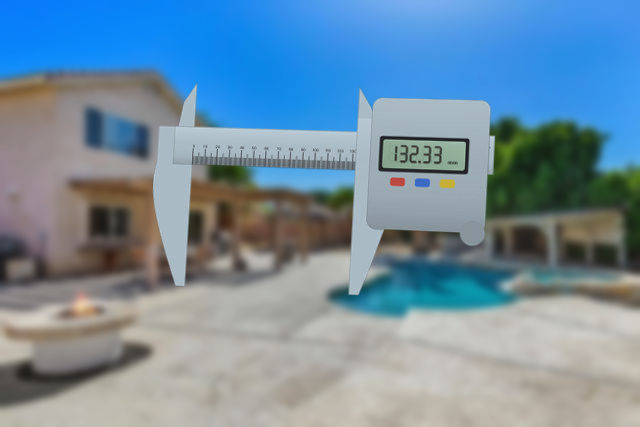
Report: 132.33mm
